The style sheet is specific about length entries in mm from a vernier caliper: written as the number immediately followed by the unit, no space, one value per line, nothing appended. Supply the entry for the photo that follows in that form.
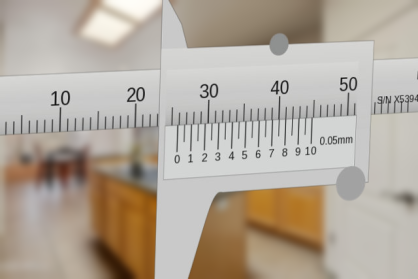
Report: 25.8mm
